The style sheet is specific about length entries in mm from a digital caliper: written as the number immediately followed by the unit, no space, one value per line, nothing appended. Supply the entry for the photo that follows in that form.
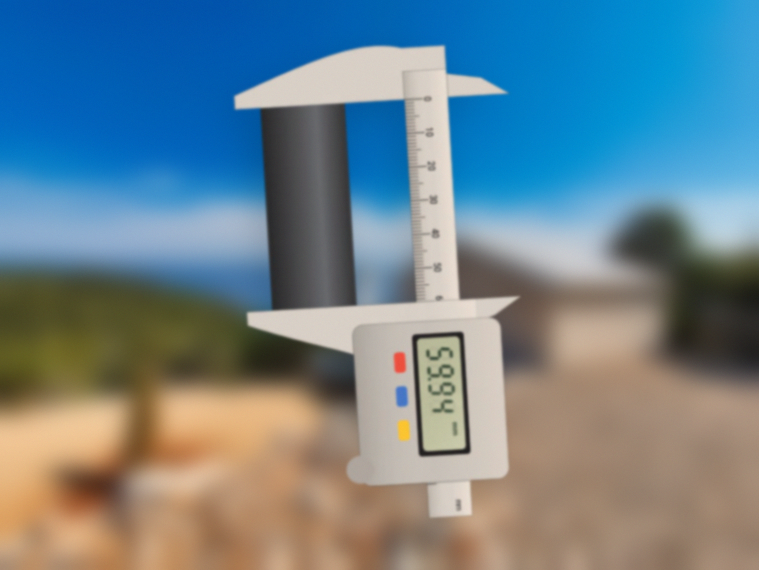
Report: 59.94mm
